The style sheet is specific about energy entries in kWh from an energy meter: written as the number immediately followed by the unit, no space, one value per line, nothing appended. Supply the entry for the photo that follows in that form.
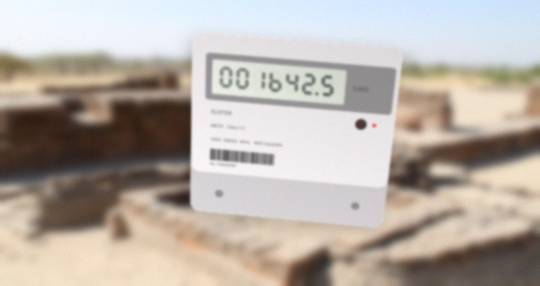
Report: 1642.5kWh
